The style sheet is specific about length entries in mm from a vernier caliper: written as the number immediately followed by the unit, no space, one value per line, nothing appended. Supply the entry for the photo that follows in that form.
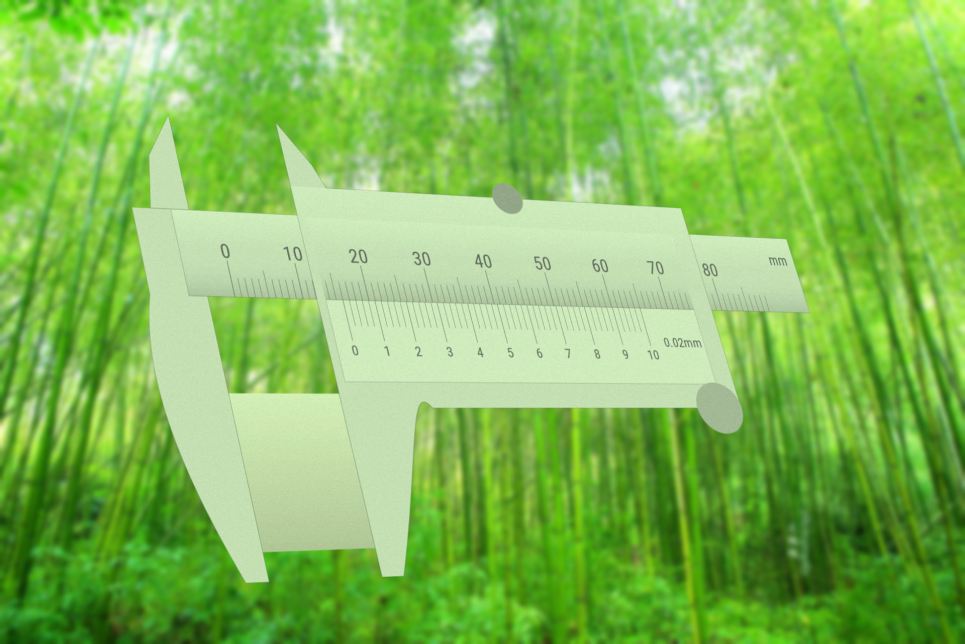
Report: 16.0mm
